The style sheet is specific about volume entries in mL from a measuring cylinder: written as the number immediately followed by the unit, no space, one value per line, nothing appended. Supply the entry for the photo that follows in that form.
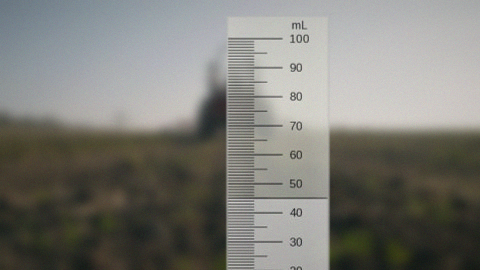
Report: 45mL
